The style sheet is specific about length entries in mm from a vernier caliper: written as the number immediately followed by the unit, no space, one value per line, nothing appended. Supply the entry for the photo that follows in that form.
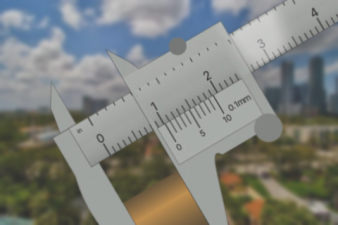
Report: 10.2mm
